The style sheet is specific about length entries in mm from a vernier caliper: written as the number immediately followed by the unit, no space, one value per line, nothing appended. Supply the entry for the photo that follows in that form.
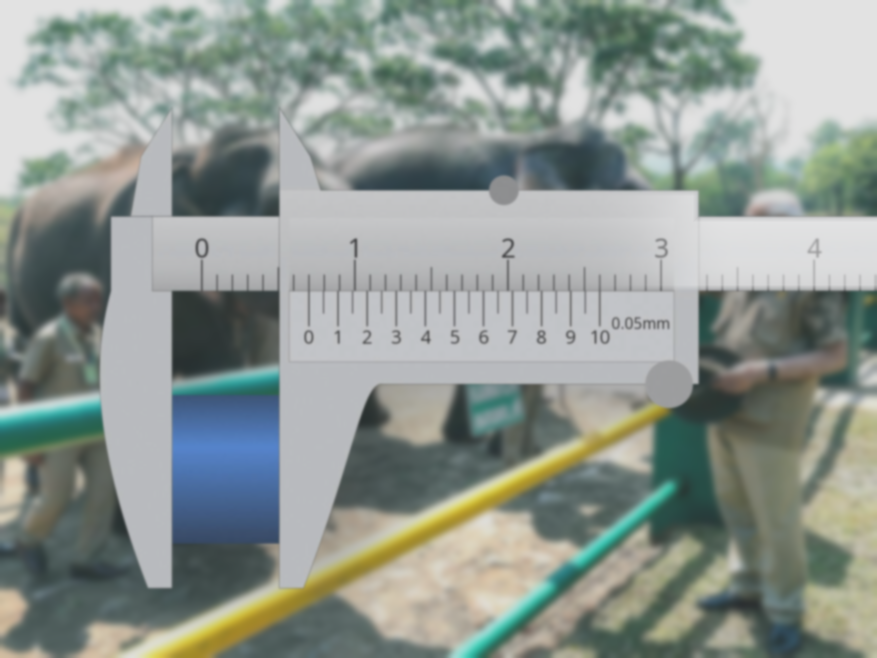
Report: 7.0mm
